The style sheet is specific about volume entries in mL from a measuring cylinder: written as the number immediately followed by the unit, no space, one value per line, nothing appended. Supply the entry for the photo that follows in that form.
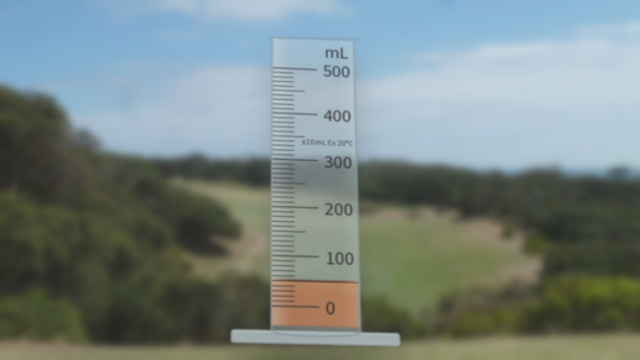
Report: 50mL
